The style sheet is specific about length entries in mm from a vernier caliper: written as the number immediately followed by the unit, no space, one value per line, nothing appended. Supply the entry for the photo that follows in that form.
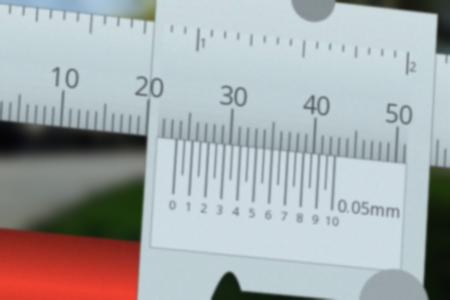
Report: 23.6mm
